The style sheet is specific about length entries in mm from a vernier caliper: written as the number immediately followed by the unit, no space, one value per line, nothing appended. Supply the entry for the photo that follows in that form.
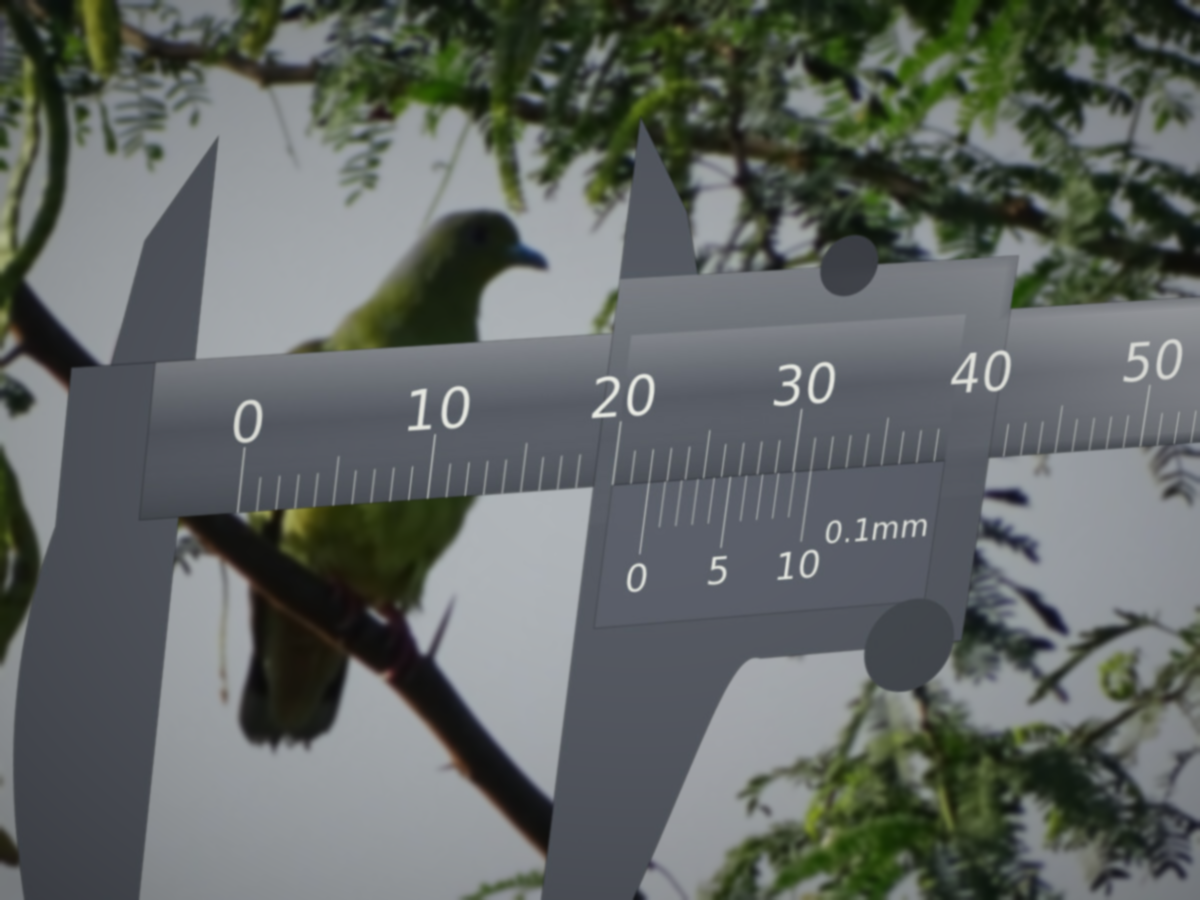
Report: 22.0mm
